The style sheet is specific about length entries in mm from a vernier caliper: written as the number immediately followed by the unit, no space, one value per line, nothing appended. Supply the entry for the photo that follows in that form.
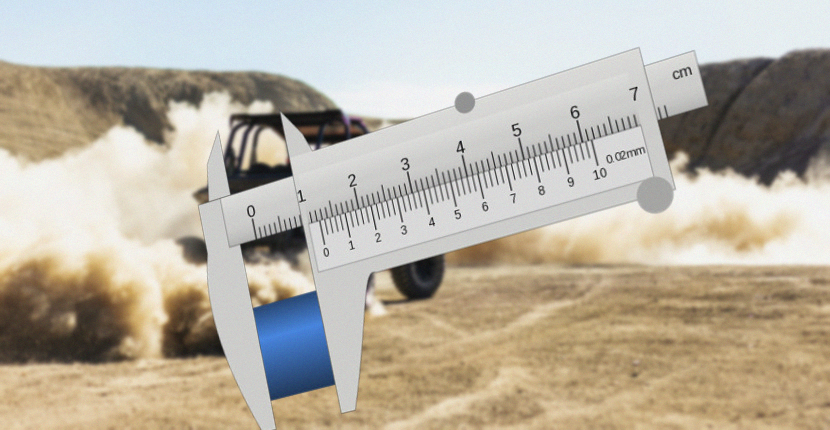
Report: 12.5mm
